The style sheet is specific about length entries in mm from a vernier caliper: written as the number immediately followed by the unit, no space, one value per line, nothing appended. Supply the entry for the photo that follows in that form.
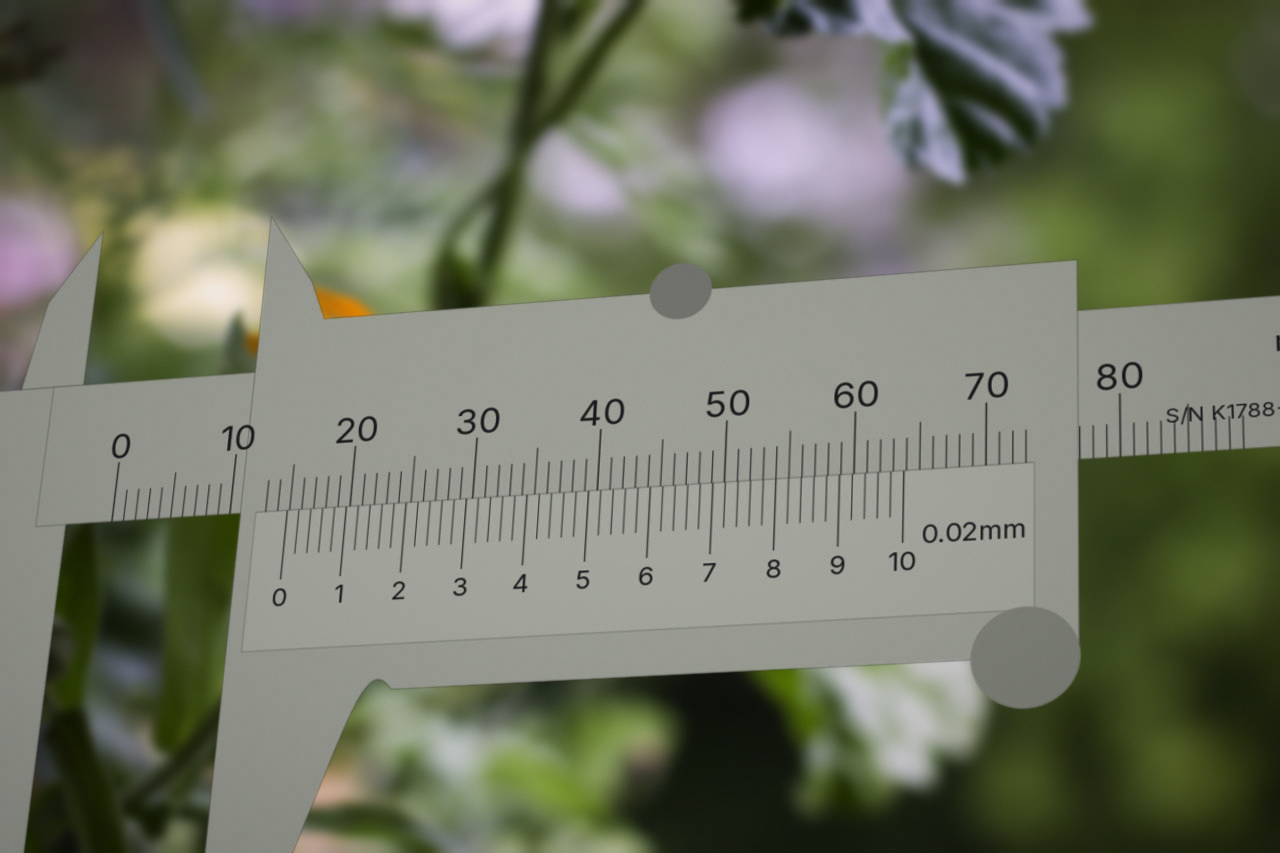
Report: 14.8mm
